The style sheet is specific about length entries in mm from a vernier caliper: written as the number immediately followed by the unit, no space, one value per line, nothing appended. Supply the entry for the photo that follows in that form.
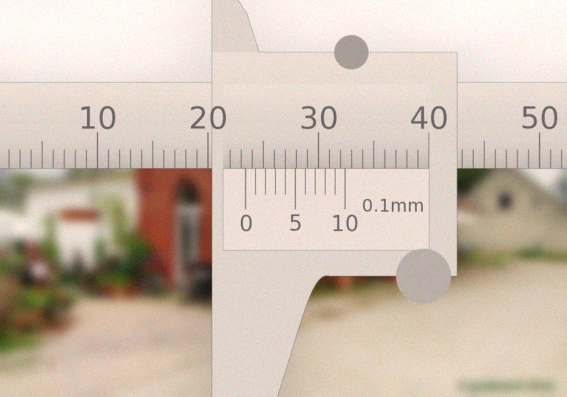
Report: 23.4mm
